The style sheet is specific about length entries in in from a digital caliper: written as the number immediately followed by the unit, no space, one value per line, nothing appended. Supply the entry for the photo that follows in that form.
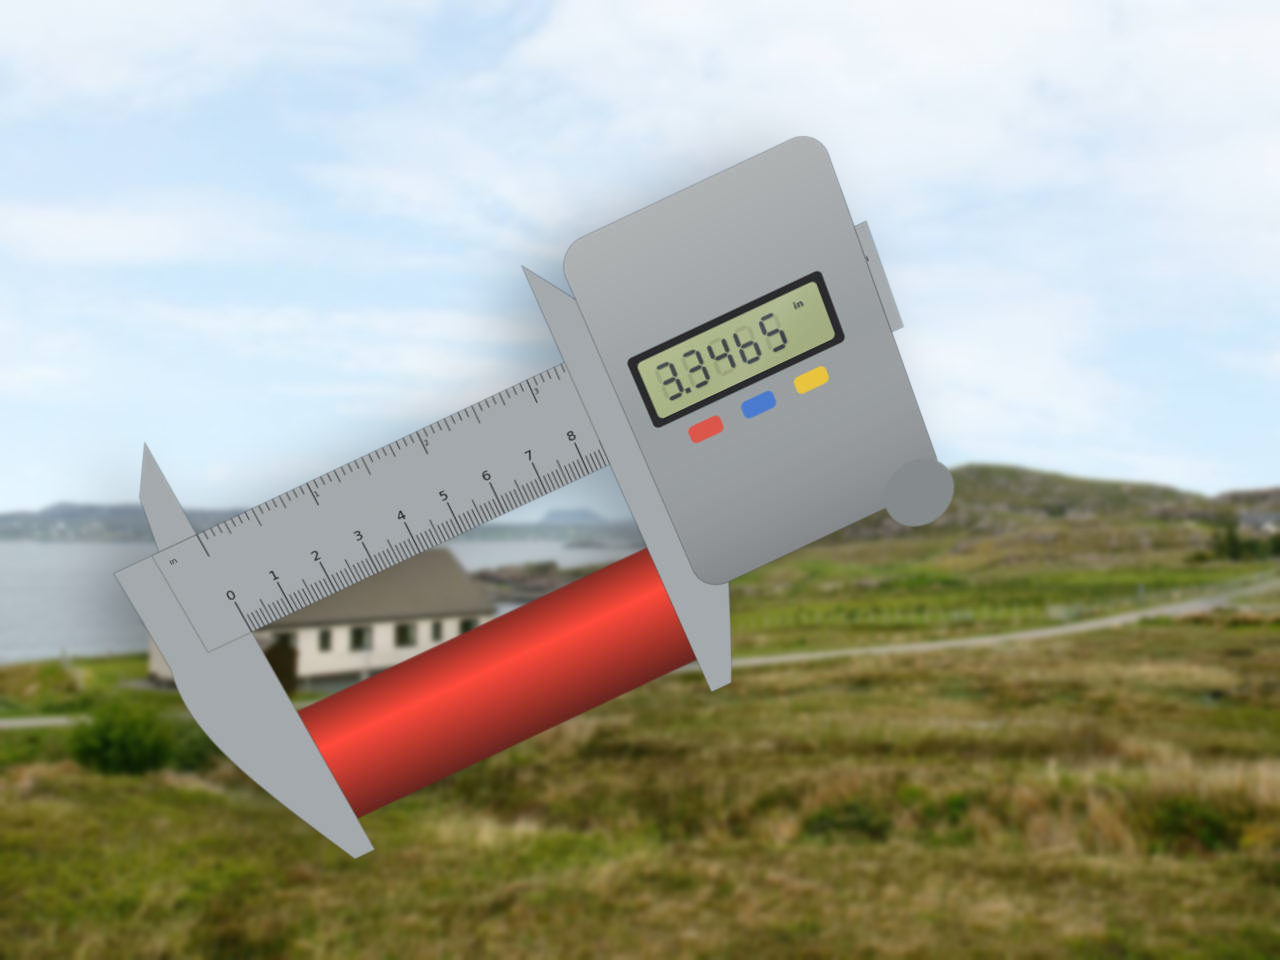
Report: 3.3465in
